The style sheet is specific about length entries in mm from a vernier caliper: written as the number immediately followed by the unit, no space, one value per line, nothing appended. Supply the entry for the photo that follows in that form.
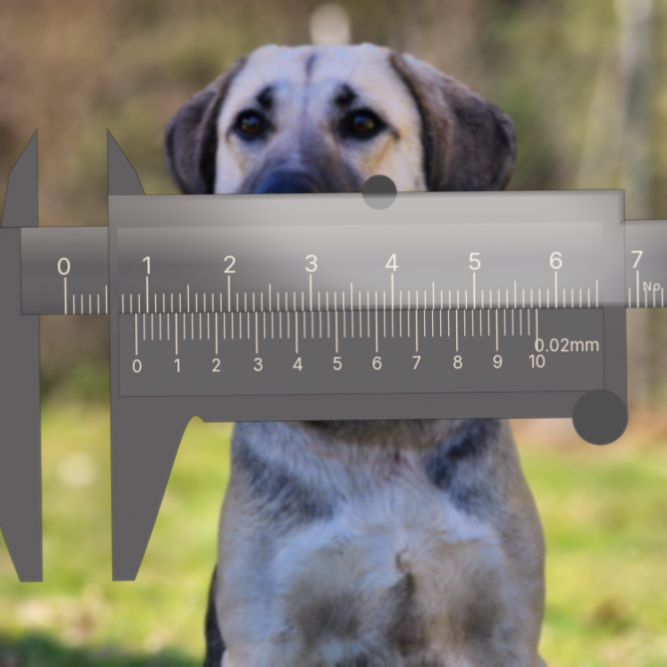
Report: 8.6mm
